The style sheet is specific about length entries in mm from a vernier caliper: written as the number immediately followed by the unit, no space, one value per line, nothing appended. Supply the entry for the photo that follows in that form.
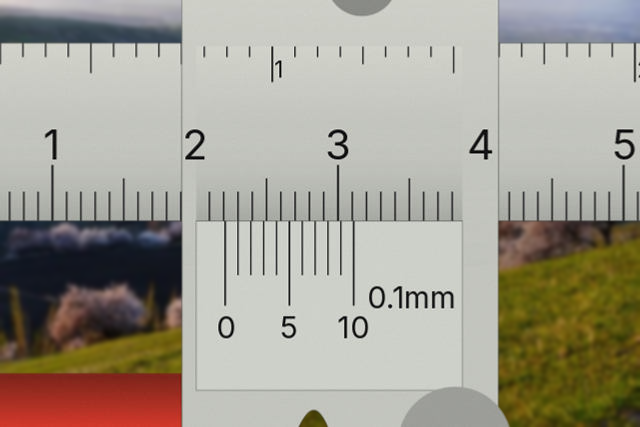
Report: 22.1mm
